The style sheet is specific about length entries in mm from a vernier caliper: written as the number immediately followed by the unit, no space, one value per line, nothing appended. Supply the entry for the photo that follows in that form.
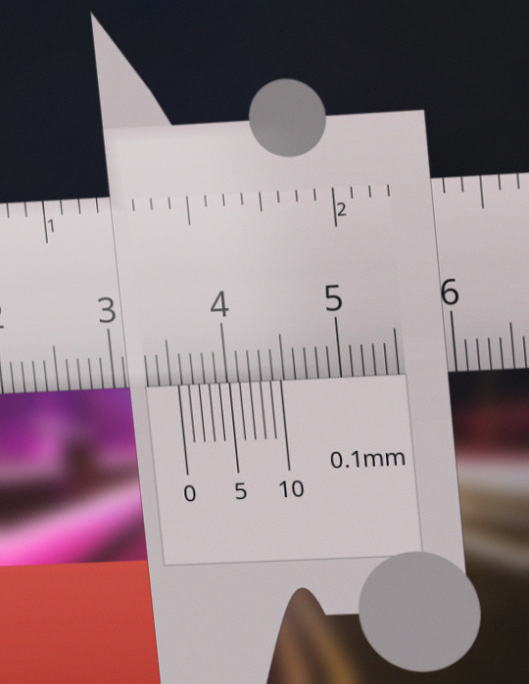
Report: 35.7mm
